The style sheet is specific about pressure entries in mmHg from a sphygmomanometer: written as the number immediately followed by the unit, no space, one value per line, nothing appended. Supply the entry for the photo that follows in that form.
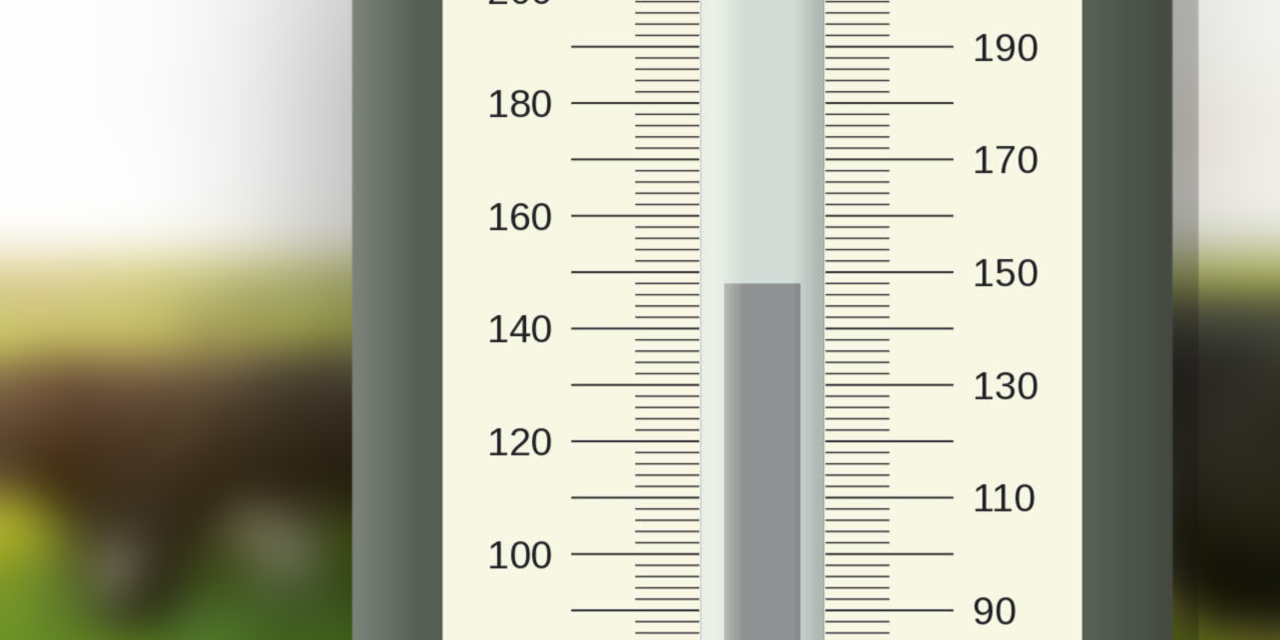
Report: 148mmHg
